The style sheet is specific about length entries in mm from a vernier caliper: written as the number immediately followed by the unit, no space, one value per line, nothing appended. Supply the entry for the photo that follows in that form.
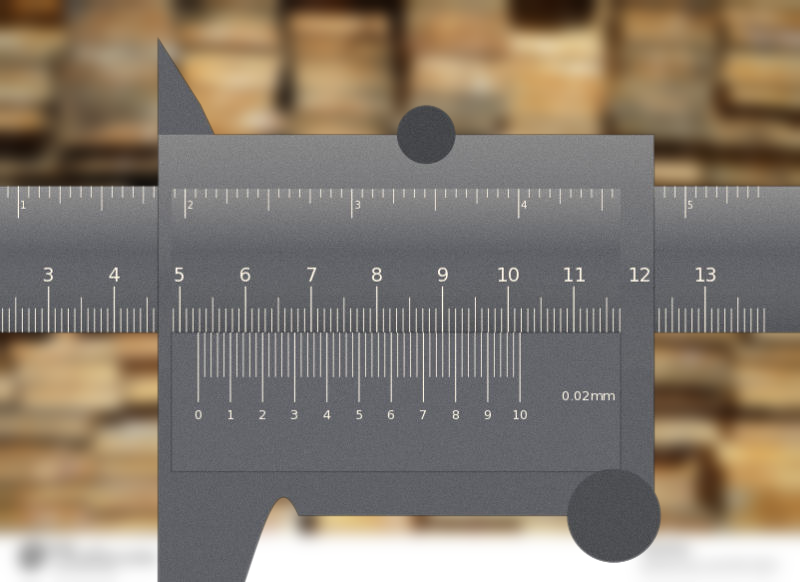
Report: 52.8mm
